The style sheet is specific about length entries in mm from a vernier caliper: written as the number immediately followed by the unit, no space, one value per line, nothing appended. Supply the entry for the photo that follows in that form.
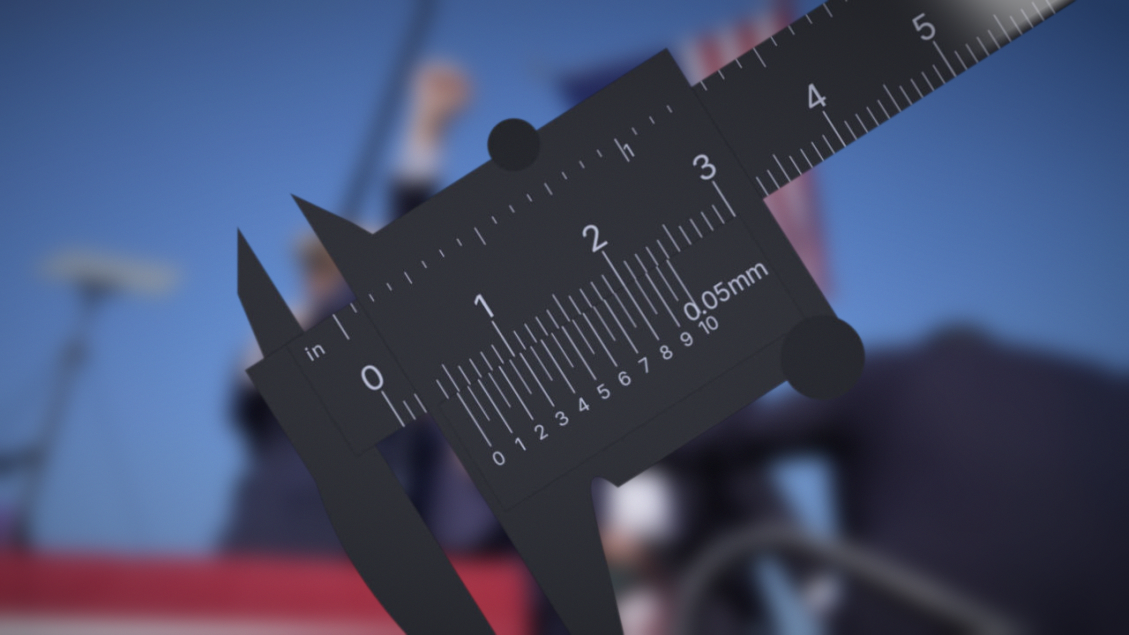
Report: 4.8mm
